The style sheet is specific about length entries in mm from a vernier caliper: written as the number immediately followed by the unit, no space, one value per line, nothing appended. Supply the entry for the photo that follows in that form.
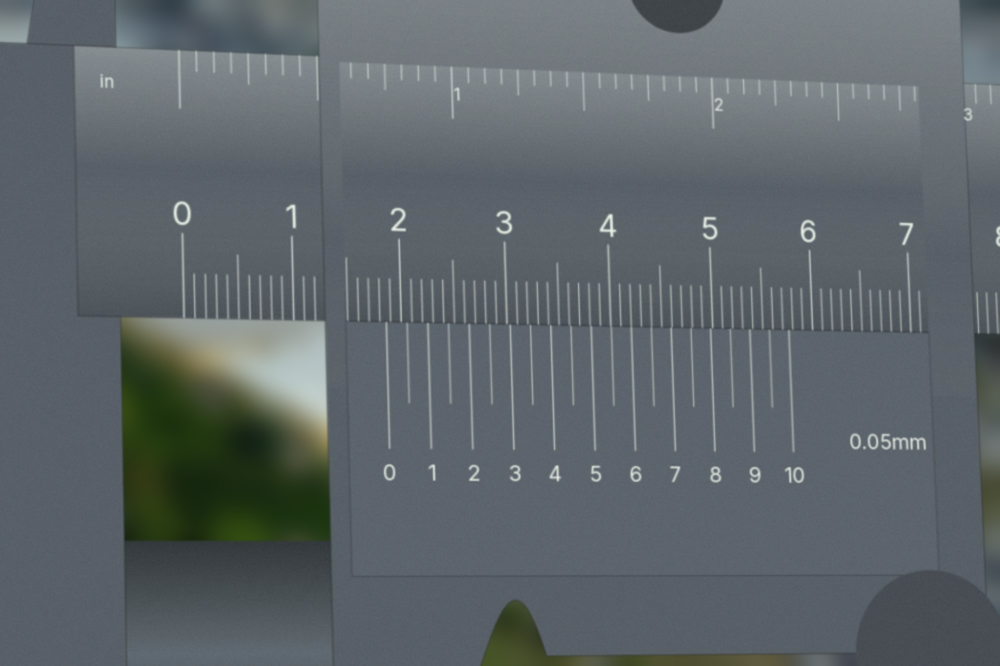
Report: 18.6mm
